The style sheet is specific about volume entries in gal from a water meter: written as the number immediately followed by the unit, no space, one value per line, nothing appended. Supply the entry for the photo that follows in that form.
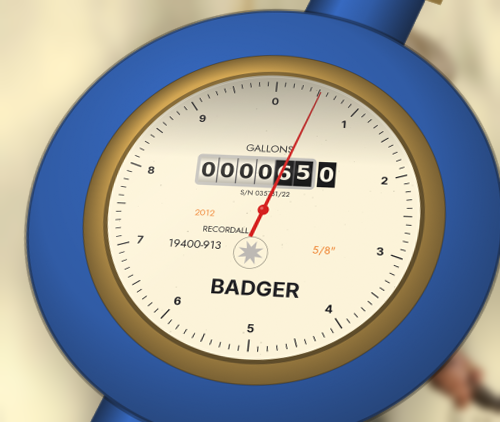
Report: 650.5gal
